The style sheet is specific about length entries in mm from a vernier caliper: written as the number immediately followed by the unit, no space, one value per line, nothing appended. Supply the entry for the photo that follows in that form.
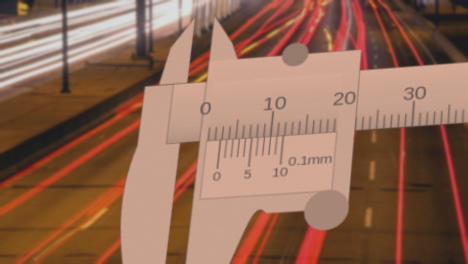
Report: 2.8mm
